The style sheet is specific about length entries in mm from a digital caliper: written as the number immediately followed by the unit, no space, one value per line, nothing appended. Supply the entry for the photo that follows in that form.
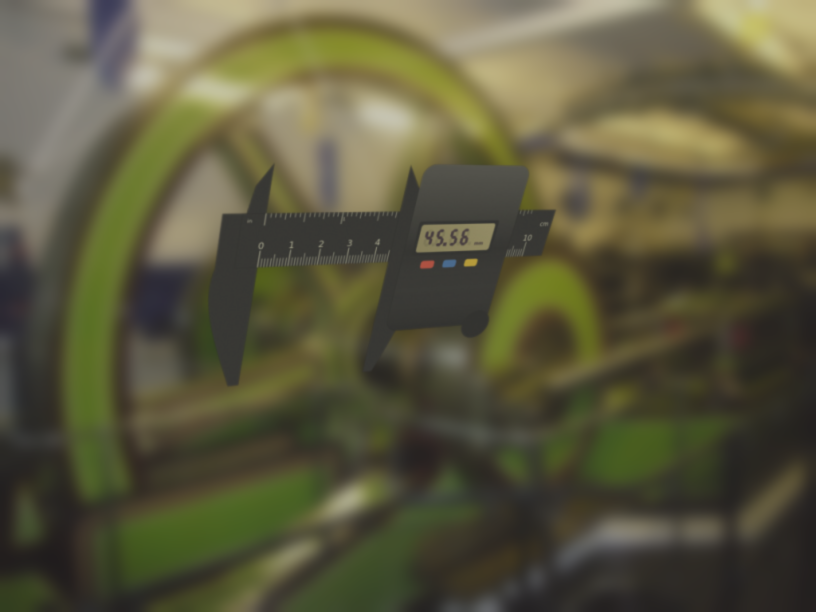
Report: 45.56mm
